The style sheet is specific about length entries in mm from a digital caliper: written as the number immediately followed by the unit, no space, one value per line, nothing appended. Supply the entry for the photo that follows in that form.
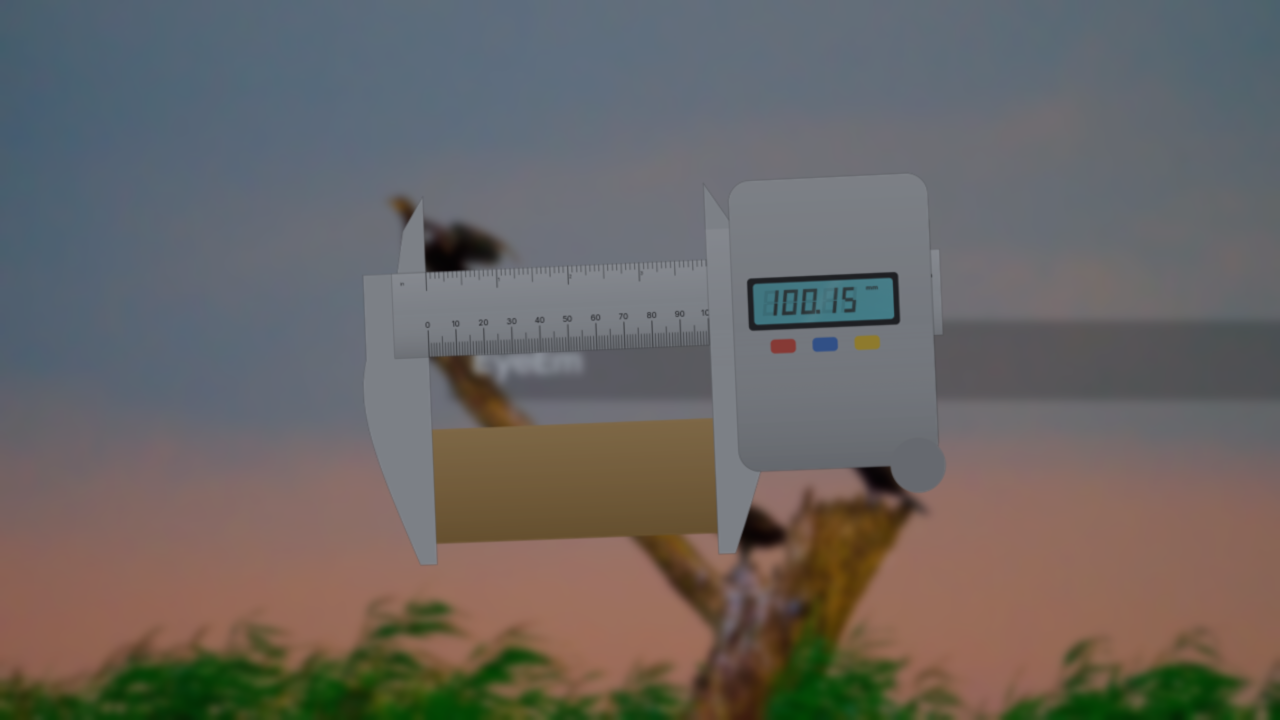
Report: 100.15mm
